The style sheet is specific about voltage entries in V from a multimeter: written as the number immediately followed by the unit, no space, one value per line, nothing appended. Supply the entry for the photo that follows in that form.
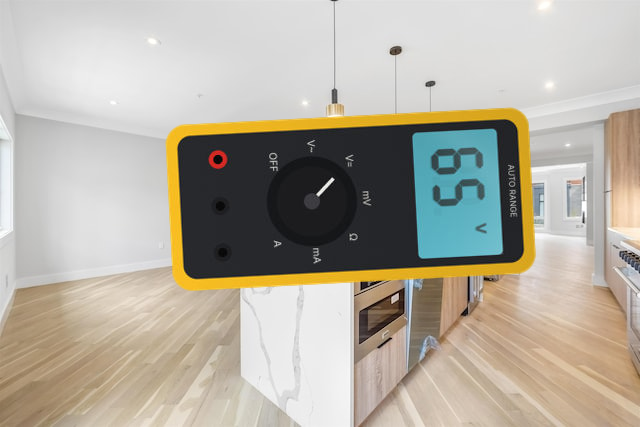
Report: 65V
